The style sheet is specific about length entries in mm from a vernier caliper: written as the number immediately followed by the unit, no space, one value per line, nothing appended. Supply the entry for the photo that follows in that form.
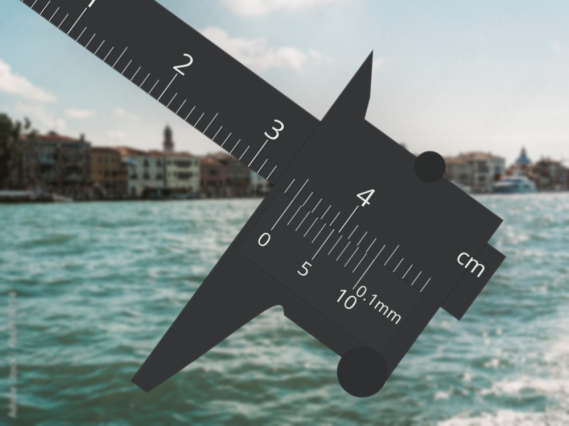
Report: 35.0mm
